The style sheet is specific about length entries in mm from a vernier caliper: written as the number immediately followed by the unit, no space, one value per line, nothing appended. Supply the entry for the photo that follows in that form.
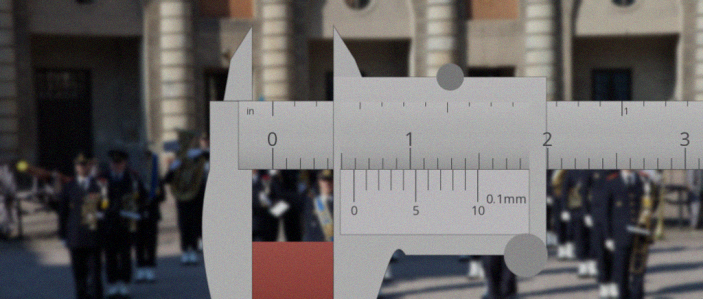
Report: 5.9mm
